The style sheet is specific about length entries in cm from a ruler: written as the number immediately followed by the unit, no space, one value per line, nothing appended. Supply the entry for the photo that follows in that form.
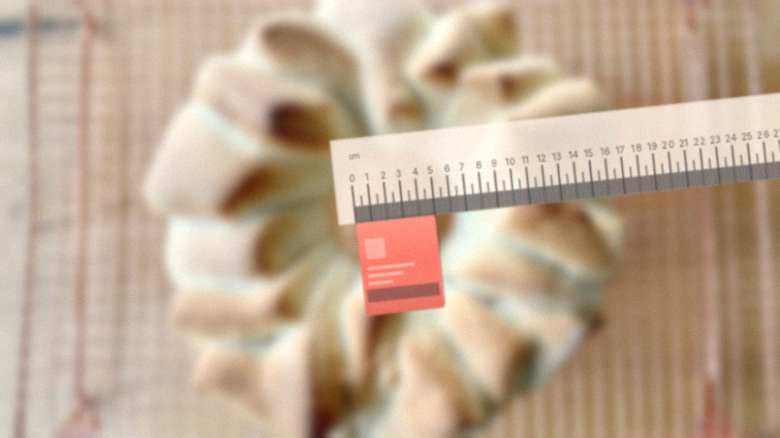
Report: 5cm
